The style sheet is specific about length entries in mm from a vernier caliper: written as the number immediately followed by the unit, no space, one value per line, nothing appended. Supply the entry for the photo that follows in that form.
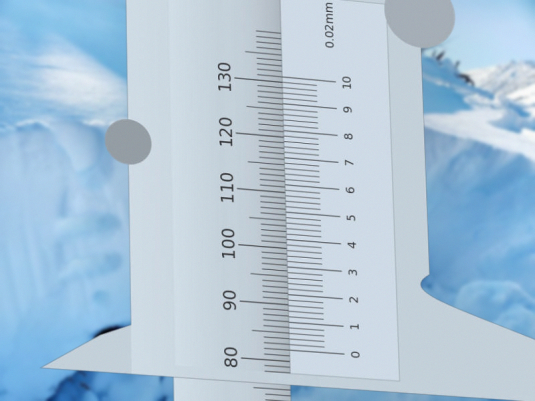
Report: 82.0mm
